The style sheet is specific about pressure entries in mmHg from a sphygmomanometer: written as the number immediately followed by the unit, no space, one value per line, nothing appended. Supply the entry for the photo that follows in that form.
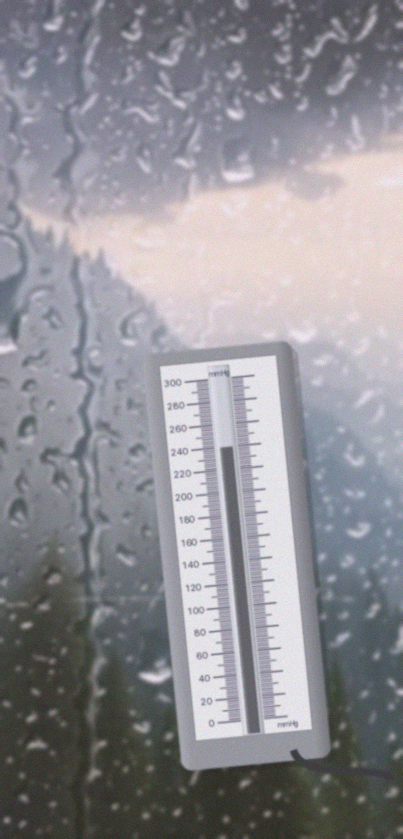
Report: 240mmHg
